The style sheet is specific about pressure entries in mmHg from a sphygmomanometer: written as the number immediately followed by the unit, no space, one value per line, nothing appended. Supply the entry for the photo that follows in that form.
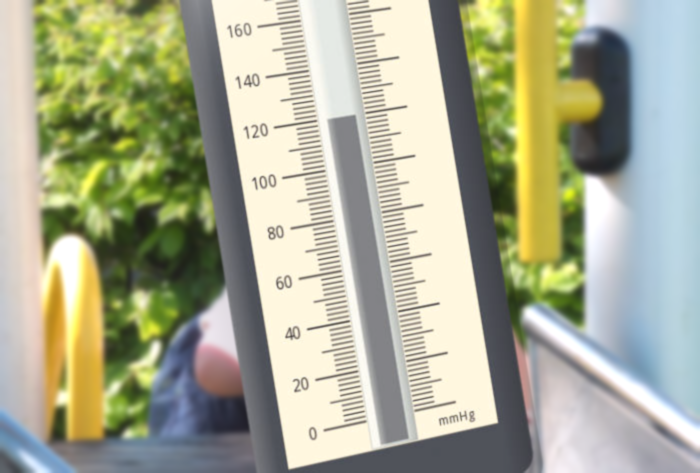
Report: 120mmHg
